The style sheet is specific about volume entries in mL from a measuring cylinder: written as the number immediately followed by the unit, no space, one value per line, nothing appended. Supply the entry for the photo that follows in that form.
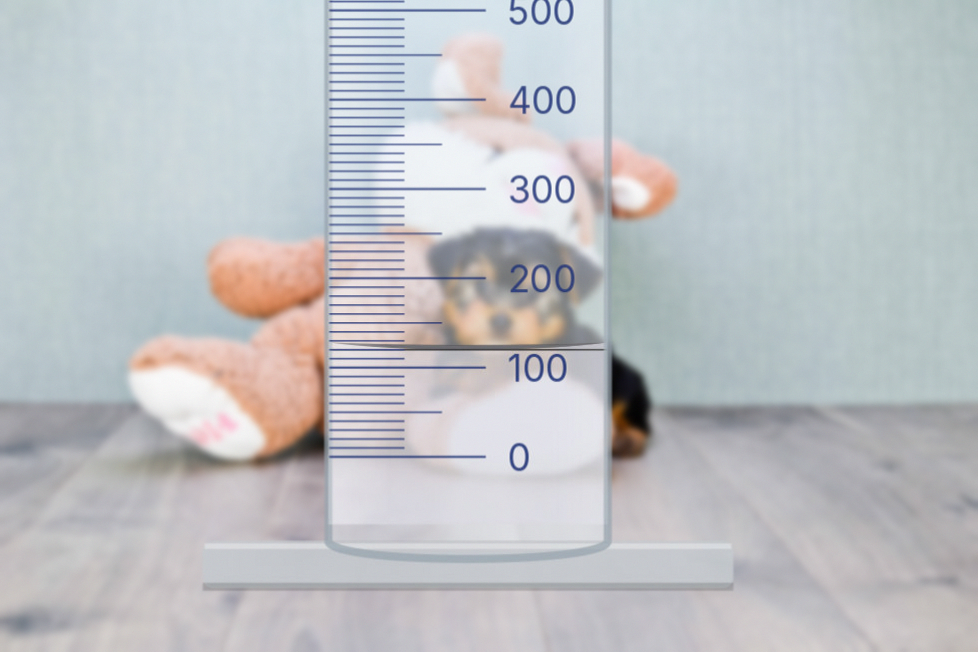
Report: 120mL
